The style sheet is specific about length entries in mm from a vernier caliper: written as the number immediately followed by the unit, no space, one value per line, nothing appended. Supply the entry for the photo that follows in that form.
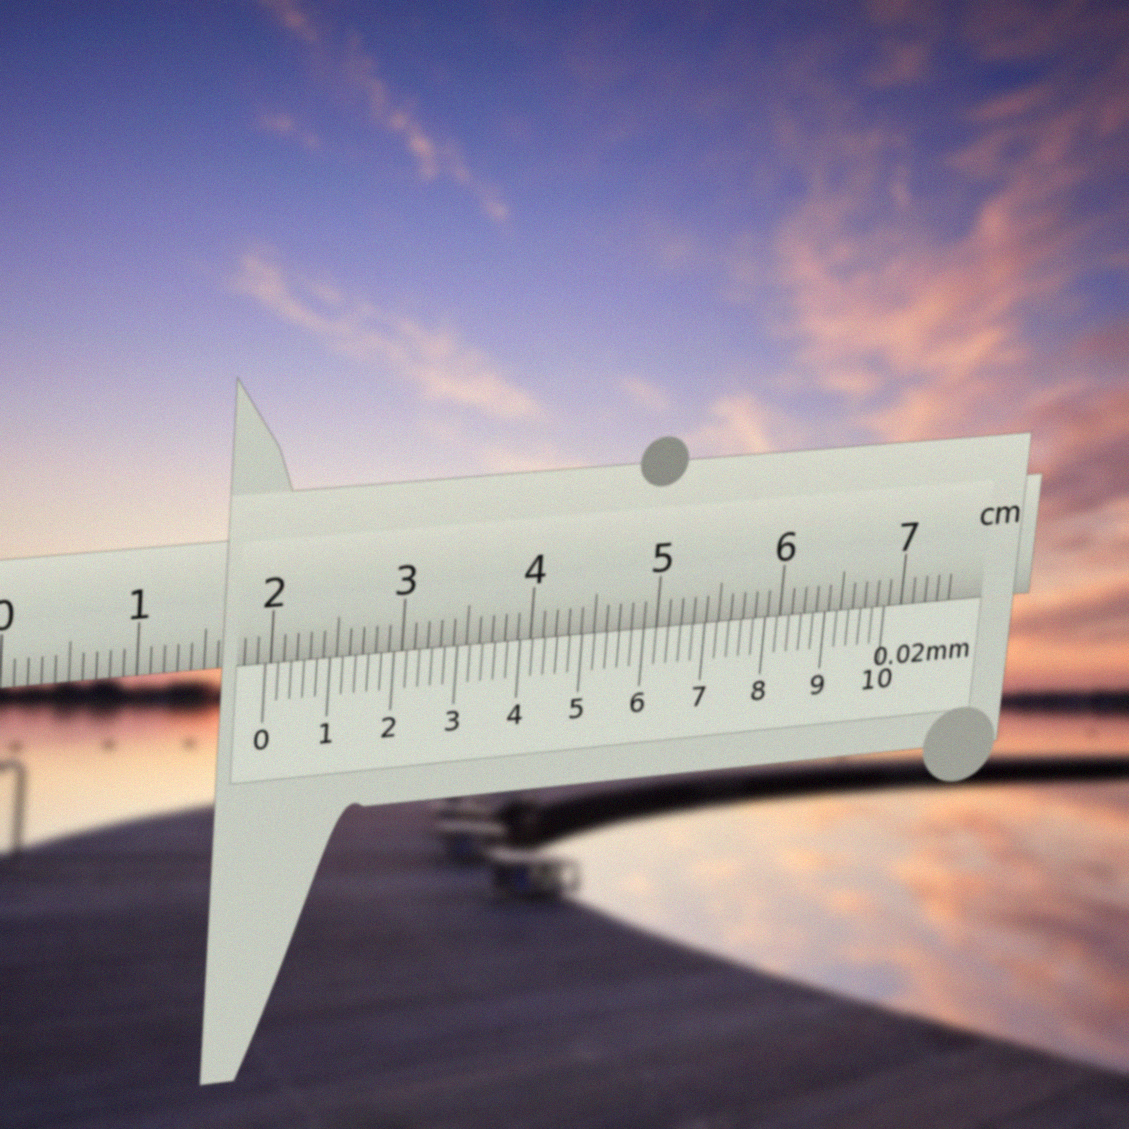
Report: 19.6mm
